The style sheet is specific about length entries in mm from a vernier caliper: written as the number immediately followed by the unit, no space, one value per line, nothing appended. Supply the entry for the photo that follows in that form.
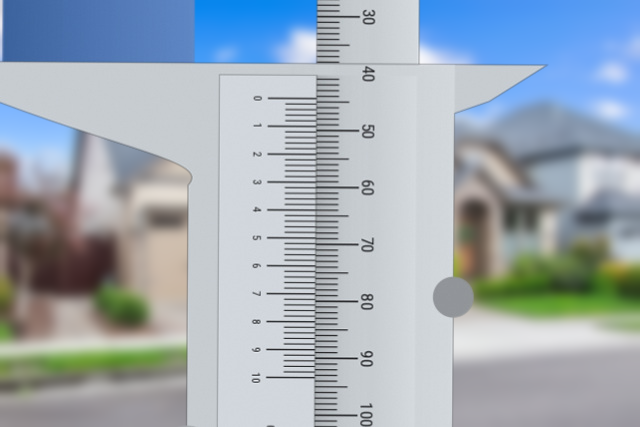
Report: 44.4mm
